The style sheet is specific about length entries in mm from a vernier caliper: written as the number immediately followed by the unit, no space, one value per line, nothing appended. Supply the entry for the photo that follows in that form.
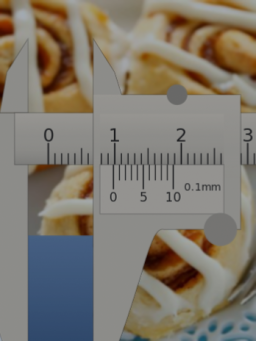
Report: 9.8mm
